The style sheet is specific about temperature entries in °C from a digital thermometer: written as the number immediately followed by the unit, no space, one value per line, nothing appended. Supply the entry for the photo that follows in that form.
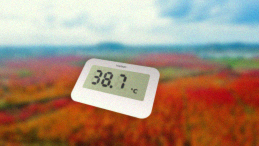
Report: 38.7°C
